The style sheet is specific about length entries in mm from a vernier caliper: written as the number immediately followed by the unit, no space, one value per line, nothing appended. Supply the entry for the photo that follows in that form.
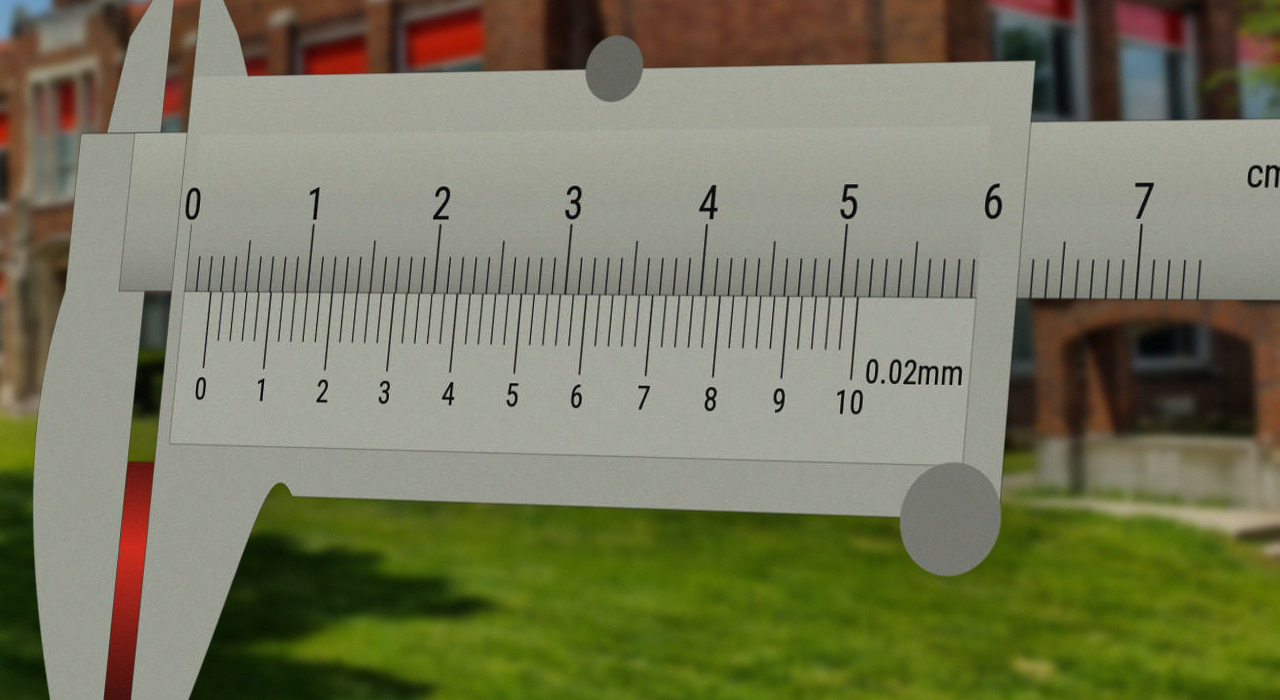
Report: 2.2mm
